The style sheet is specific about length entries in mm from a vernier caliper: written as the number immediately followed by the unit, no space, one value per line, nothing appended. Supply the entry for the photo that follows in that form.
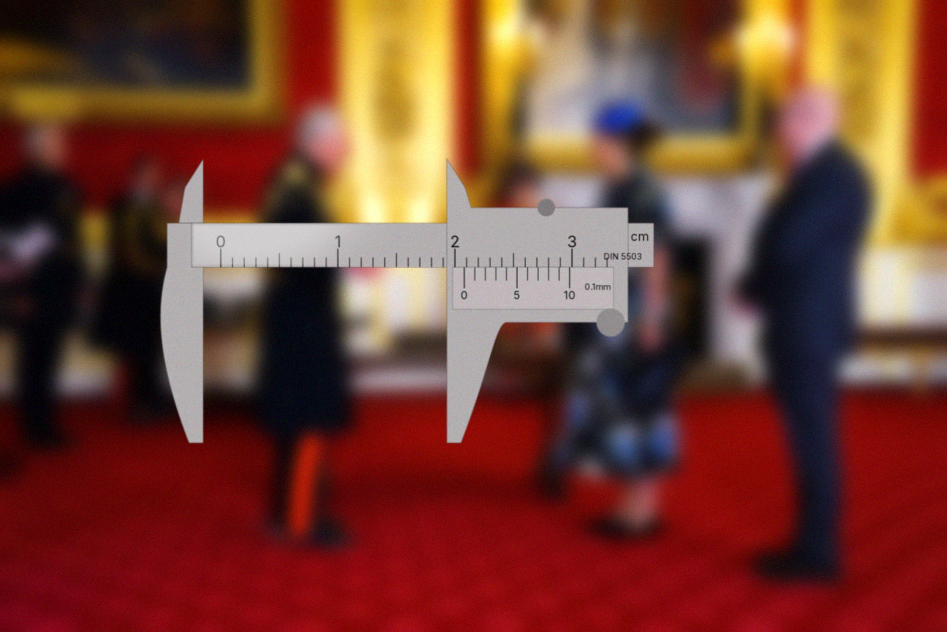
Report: 20.8mm
